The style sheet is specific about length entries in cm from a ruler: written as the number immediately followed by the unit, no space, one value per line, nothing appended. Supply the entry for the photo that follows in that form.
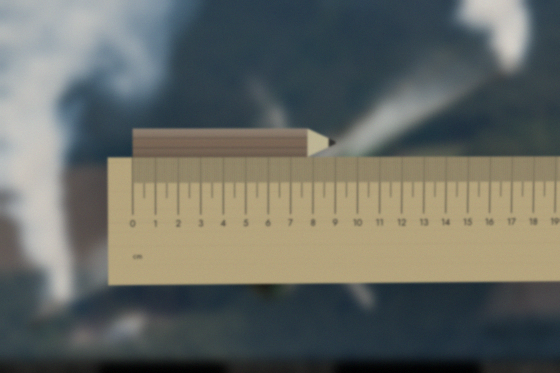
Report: 9cm
